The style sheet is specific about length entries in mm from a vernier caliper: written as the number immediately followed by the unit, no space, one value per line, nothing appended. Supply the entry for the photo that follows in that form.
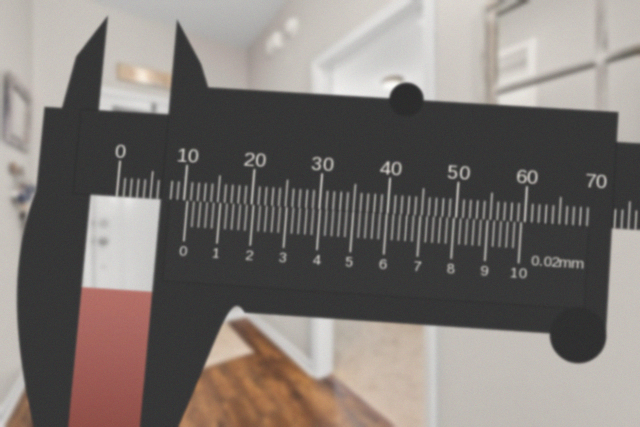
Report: 10.5mm
